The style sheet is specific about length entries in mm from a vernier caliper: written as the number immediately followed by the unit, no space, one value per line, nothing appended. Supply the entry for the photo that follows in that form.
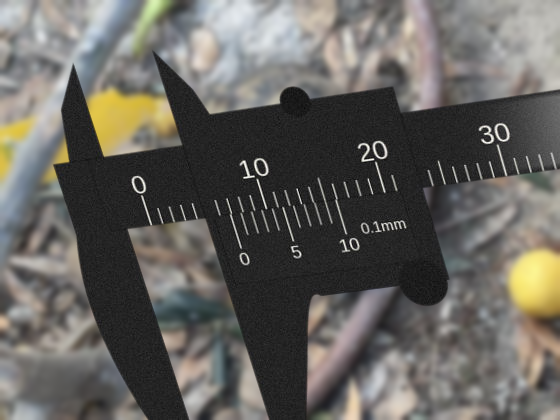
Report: 6.9mm
